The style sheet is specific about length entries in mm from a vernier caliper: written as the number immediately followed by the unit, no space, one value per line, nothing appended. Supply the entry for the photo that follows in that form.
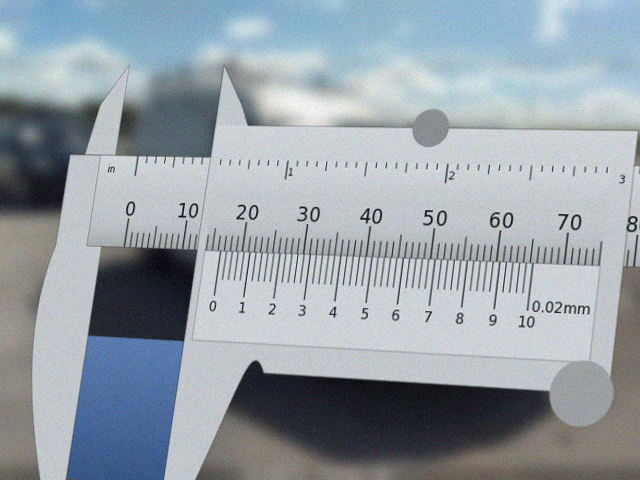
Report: 16.4mm
